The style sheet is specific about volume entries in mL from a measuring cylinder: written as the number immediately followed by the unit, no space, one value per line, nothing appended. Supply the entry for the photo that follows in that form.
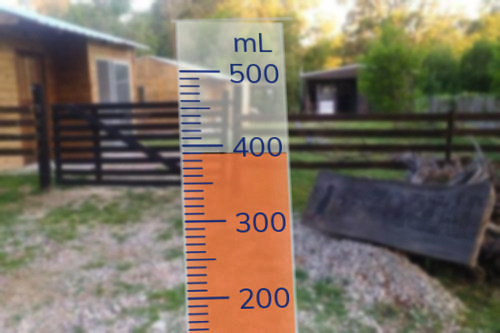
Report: 390mL
